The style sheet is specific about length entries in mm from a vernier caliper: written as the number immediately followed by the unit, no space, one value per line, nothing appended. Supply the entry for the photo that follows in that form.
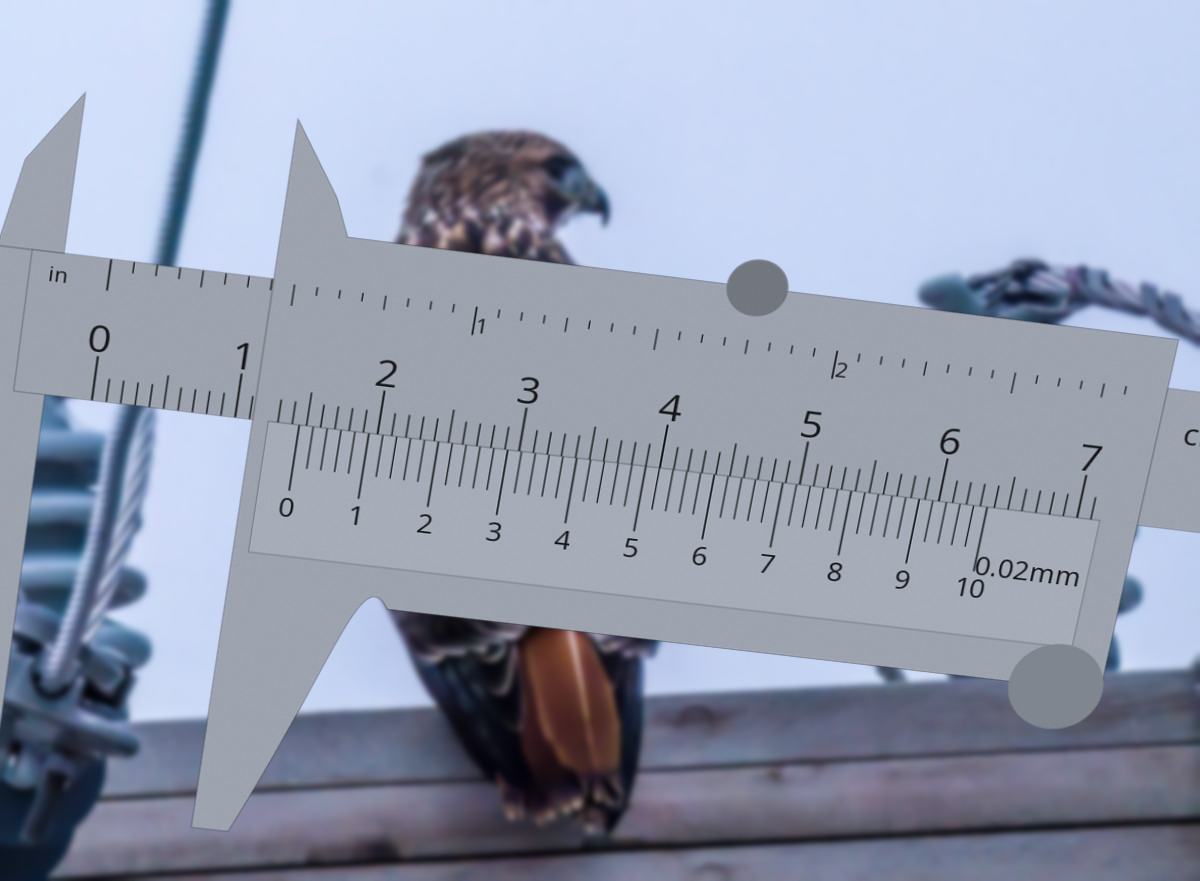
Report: 14.5mm
